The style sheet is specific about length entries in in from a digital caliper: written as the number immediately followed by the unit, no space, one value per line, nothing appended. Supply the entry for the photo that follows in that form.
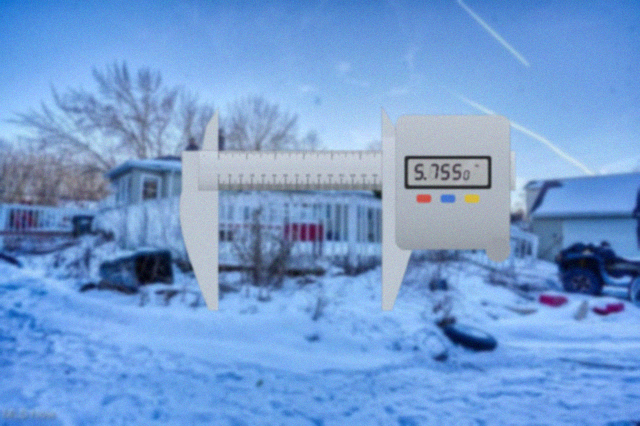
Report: 5.7550in
